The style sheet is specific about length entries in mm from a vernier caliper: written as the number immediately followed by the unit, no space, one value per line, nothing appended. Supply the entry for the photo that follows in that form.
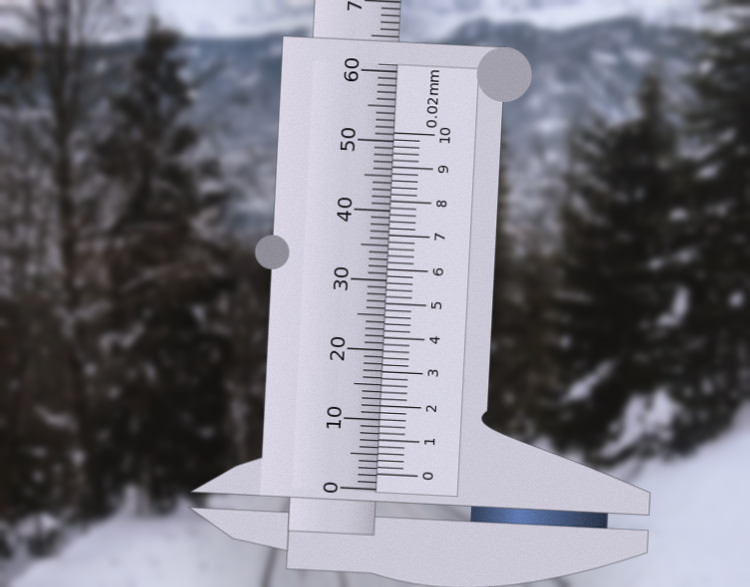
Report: 2.2mm
